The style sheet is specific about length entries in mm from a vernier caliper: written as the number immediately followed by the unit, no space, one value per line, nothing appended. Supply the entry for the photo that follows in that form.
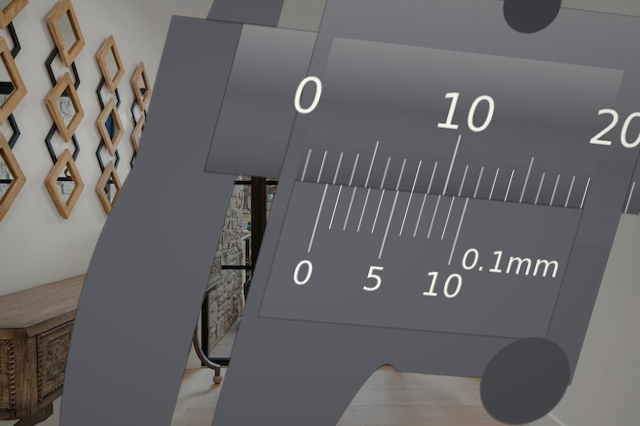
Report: 2.6mm
